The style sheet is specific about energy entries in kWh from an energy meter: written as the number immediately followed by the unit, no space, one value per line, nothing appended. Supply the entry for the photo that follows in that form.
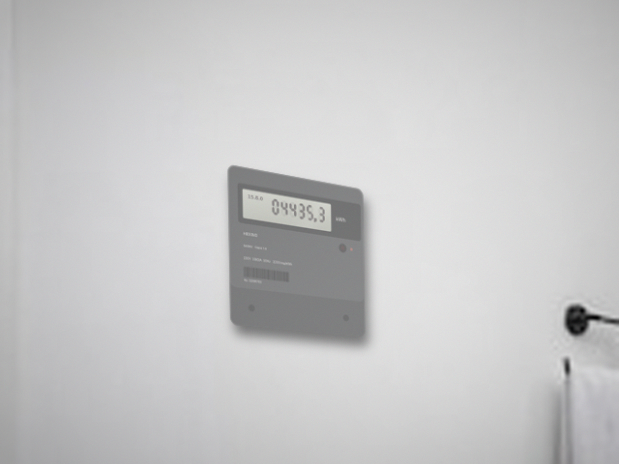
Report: 4435.3kWh
